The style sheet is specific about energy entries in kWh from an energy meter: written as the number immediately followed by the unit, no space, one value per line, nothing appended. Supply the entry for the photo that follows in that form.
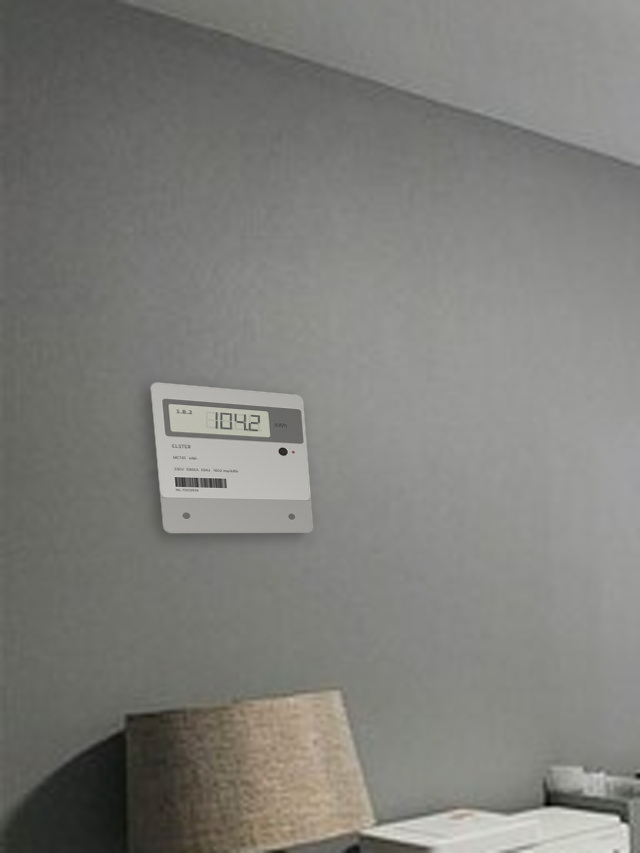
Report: 104.2kWh
